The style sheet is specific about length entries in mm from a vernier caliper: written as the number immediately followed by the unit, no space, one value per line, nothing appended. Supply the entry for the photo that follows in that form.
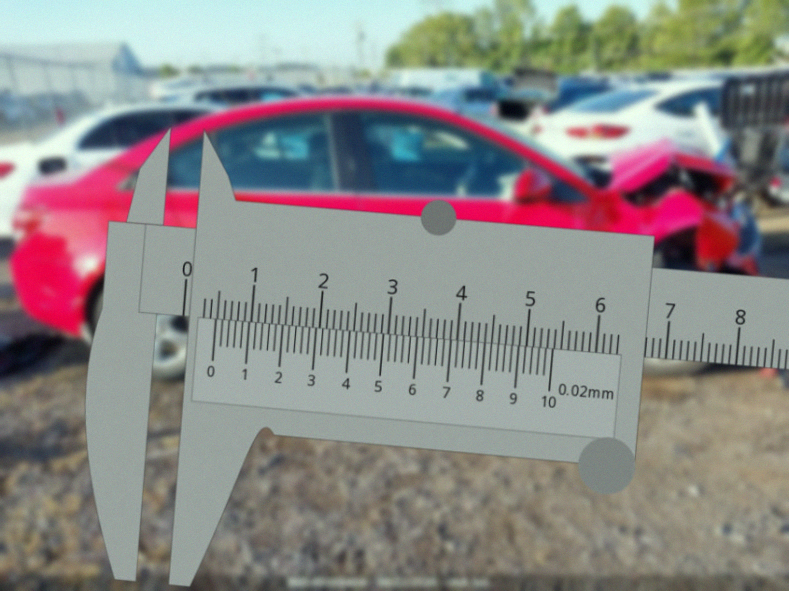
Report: 4.8mm
